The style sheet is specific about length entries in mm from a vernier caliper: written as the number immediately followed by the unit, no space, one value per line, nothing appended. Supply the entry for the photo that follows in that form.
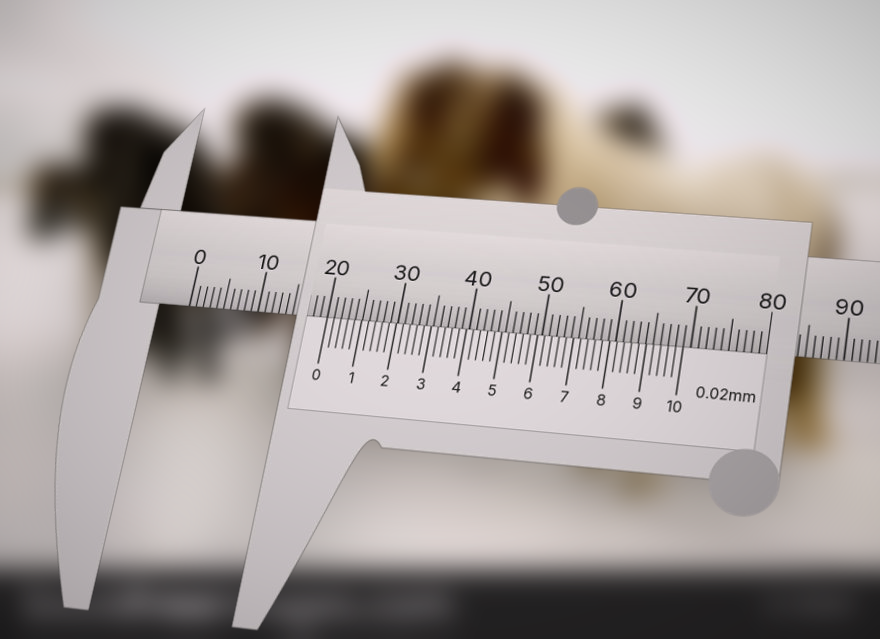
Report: 20.0mm
